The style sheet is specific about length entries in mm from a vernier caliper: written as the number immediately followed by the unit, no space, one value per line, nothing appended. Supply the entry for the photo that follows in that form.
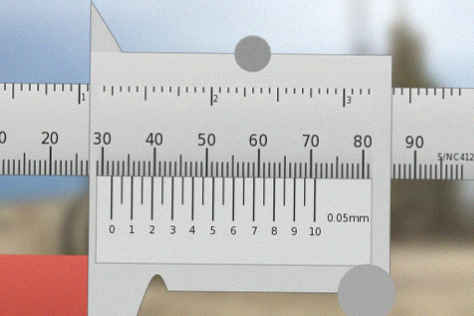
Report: 31.8mm
